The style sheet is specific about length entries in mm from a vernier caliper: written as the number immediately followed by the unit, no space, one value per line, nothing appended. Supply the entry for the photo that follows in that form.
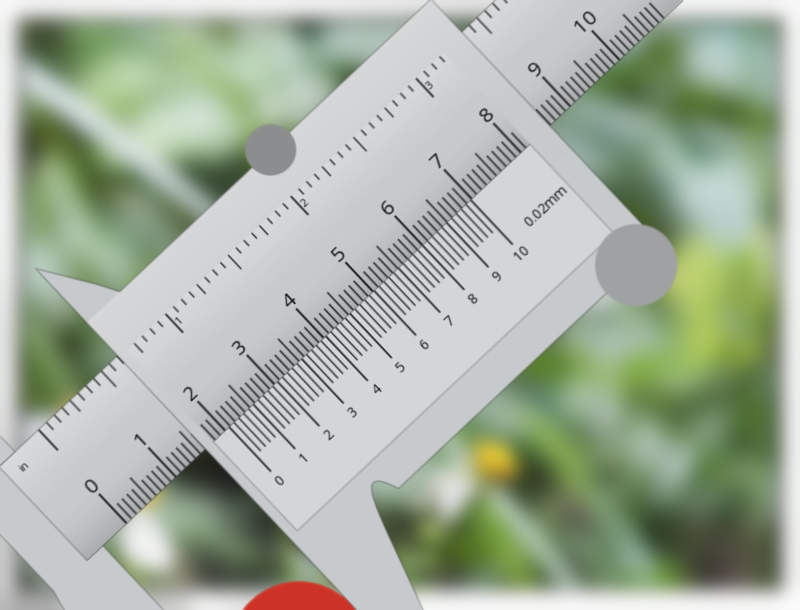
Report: 20.8mm
